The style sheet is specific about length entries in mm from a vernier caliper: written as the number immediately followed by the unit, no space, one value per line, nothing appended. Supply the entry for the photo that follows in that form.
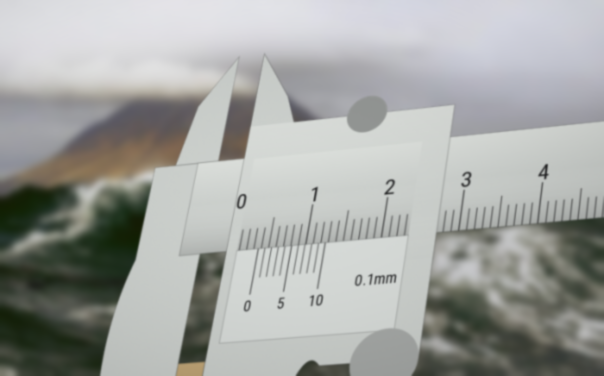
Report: 3.6mm
